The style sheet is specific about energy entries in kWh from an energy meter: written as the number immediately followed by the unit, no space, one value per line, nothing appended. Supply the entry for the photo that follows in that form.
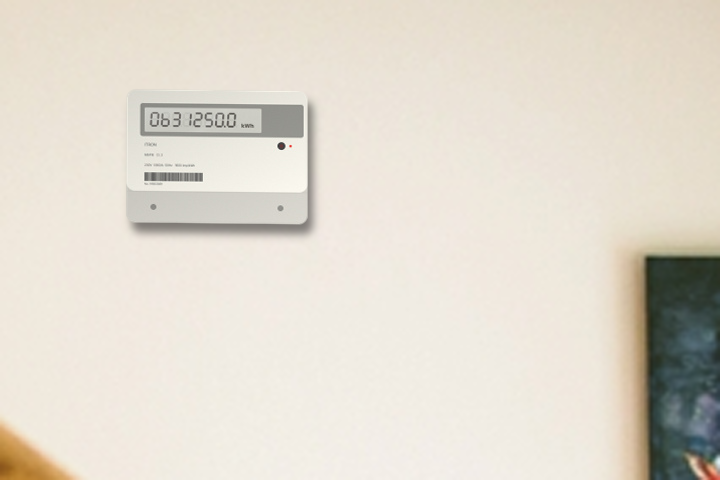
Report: 631250.0kWh
